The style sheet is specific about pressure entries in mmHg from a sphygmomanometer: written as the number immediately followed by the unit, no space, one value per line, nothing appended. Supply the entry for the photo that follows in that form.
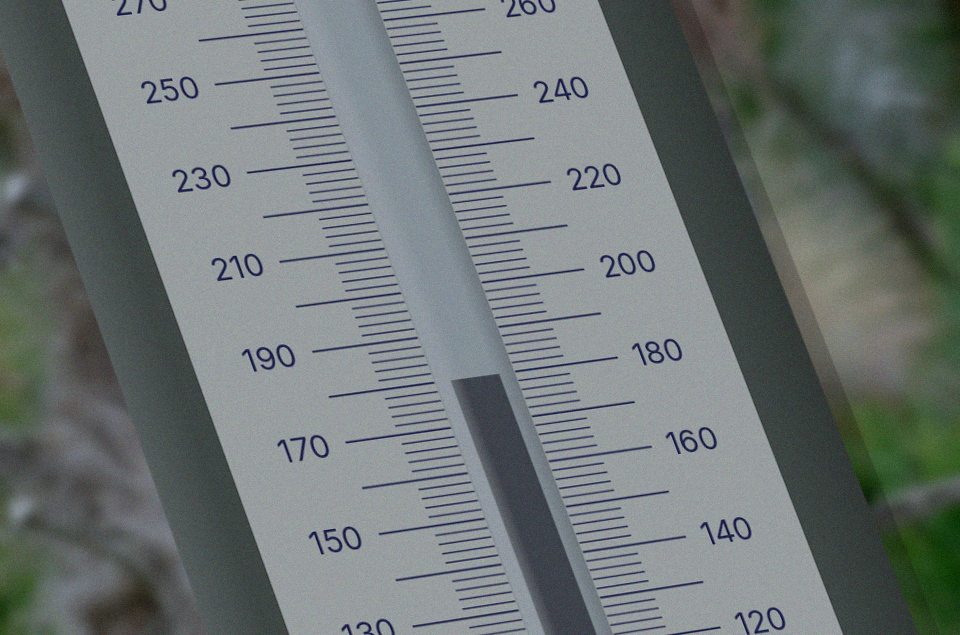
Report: 180mmHg
